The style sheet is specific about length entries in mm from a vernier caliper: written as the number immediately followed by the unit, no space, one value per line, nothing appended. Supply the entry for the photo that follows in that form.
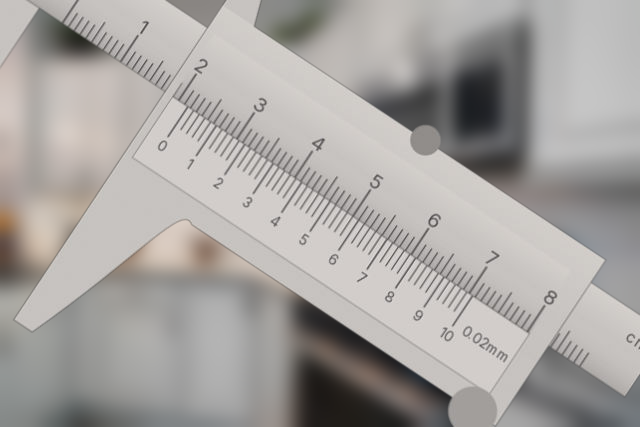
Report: 21.6mm
